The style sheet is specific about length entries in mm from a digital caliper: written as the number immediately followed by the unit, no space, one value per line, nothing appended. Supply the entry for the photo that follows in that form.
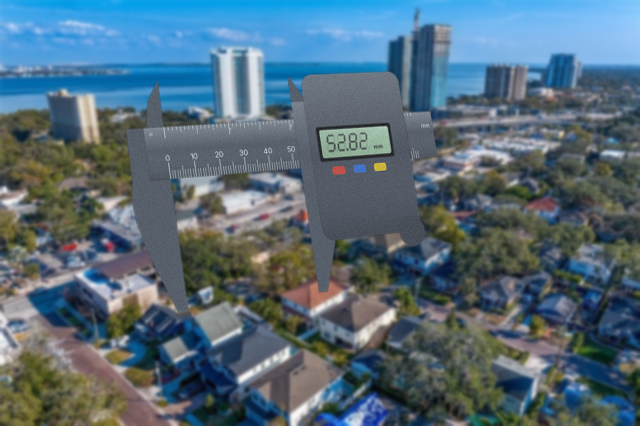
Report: 52.82mm
